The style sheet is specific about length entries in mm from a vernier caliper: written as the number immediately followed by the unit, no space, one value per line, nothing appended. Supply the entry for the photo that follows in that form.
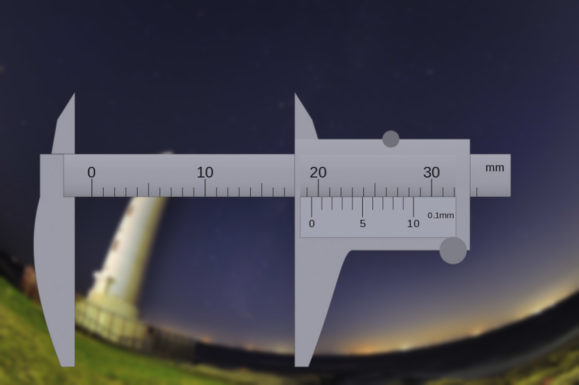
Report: 19.4mm
